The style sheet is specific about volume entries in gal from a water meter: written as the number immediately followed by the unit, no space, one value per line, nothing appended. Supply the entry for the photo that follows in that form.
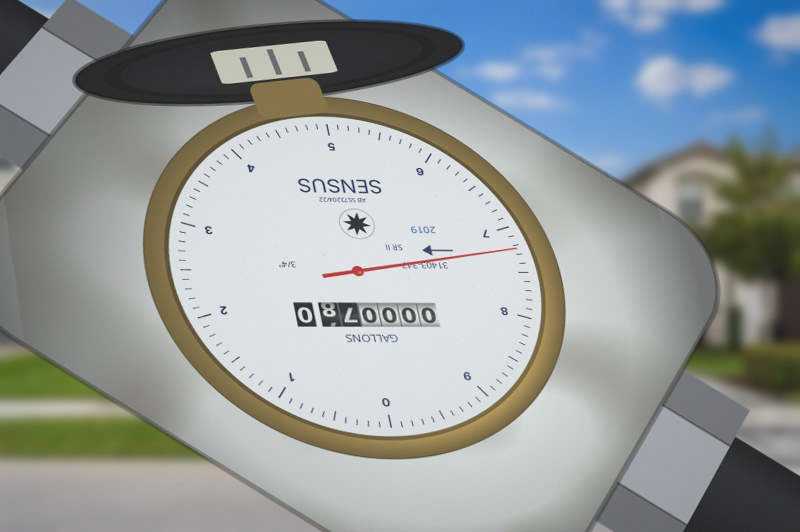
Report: 777.2gal
